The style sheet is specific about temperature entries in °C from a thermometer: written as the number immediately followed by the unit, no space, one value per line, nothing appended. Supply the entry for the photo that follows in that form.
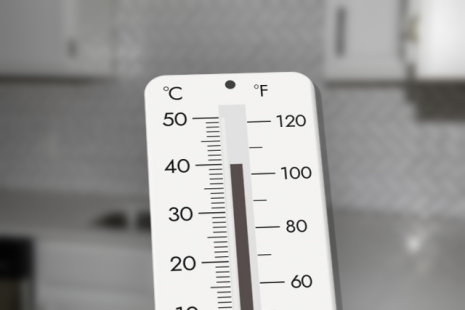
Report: 40°C
